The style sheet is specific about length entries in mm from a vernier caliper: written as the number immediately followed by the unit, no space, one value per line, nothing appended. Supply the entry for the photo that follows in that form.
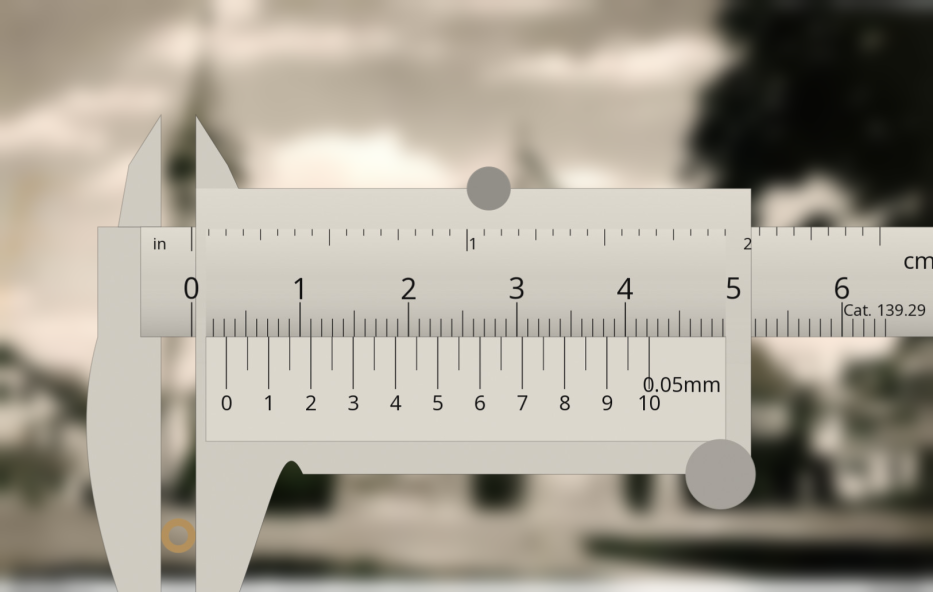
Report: 3.2mm
